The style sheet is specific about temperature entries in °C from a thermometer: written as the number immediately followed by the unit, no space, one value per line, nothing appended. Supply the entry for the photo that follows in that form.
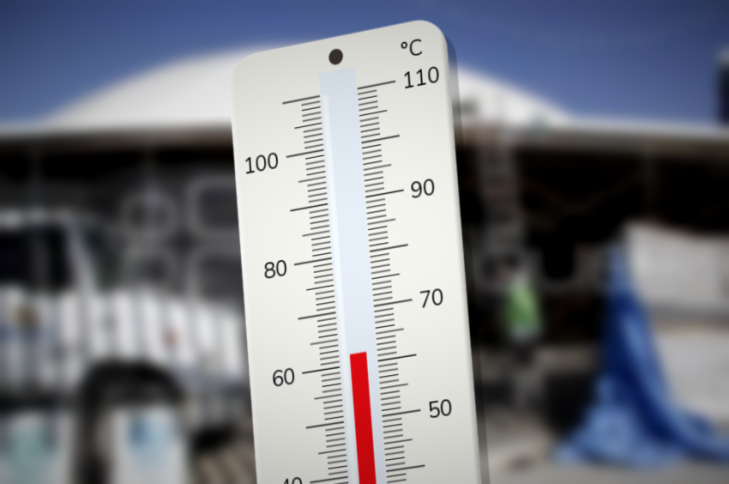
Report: 62°C
